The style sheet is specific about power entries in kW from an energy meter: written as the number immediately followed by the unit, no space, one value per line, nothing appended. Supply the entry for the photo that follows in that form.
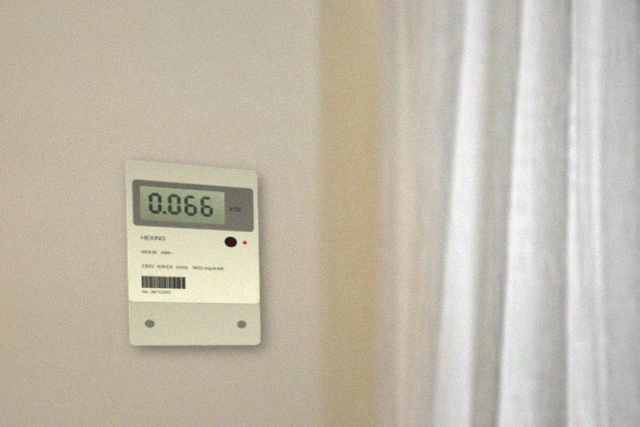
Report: 0.066kW
